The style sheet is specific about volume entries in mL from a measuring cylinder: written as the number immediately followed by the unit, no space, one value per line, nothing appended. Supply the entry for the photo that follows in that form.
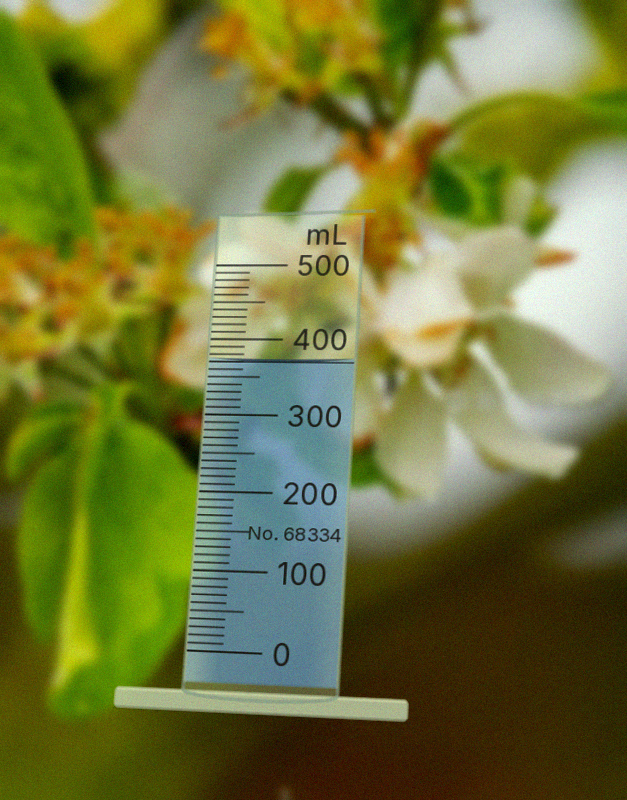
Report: 370mL
